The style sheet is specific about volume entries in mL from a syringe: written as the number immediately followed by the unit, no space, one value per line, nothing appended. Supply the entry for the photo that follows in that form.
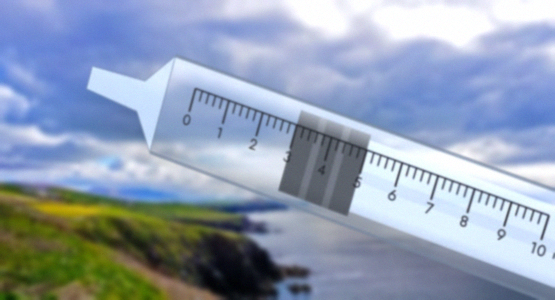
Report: 3mL
